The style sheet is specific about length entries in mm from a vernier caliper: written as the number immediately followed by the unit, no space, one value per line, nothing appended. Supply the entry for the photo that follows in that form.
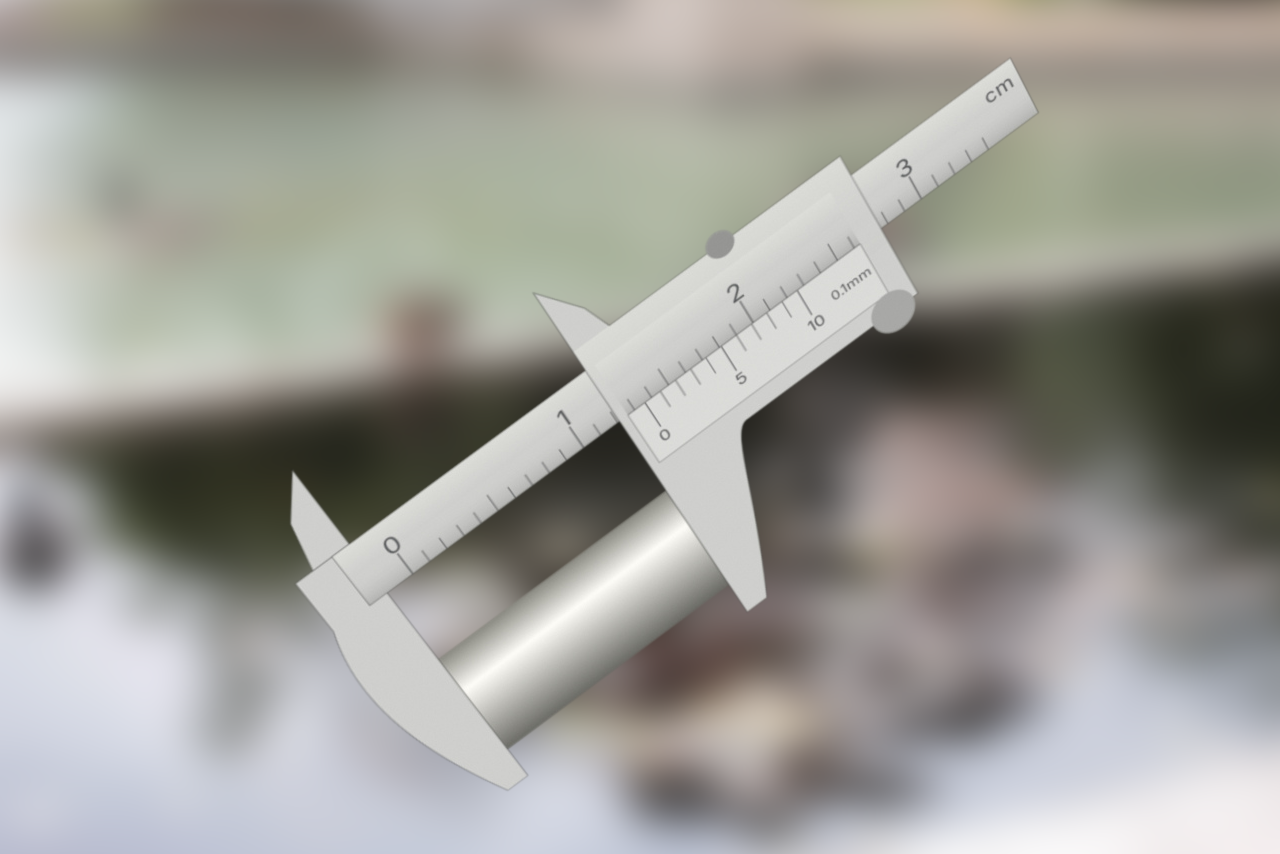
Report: 13.6mm
